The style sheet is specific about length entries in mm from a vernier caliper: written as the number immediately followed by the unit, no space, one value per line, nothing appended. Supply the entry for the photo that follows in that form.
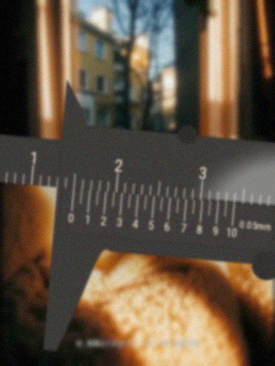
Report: 15.0mm
